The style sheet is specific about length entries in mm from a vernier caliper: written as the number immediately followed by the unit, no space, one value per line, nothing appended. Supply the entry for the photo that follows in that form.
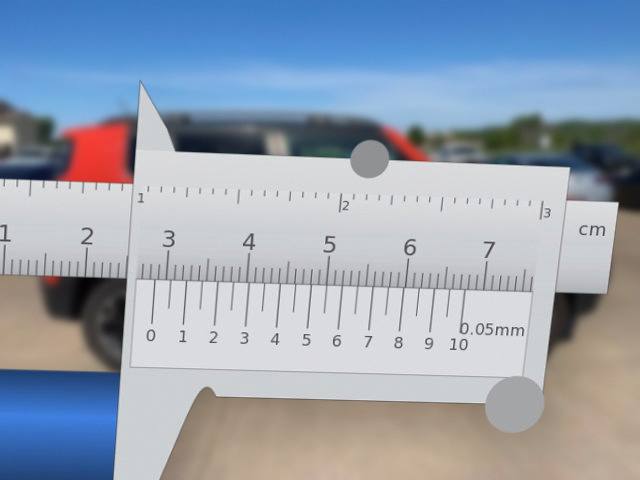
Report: 28.6mm
